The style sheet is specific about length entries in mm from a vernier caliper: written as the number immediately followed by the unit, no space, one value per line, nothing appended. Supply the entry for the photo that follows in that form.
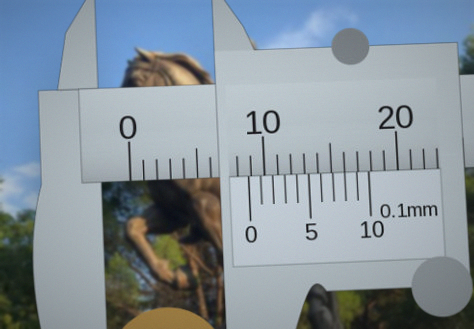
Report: 8.8mm
